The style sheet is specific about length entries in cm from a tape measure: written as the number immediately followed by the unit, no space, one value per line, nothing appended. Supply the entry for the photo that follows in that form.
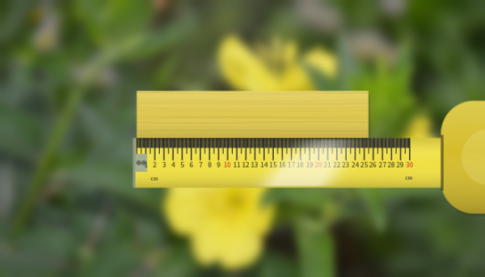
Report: 25.5cm
